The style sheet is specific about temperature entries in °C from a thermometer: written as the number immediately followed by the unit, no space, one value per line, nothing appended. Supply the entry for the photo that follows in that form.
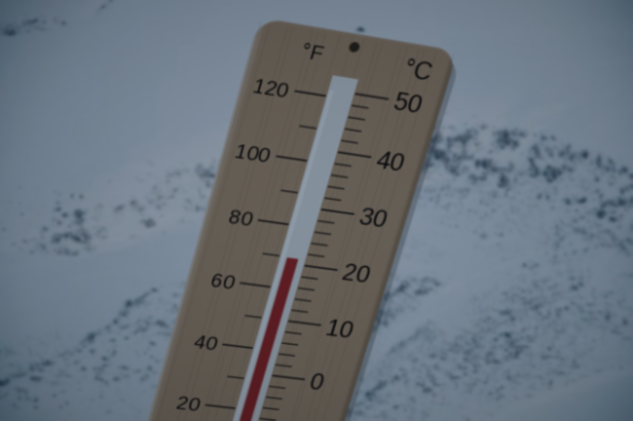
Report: 21°C
